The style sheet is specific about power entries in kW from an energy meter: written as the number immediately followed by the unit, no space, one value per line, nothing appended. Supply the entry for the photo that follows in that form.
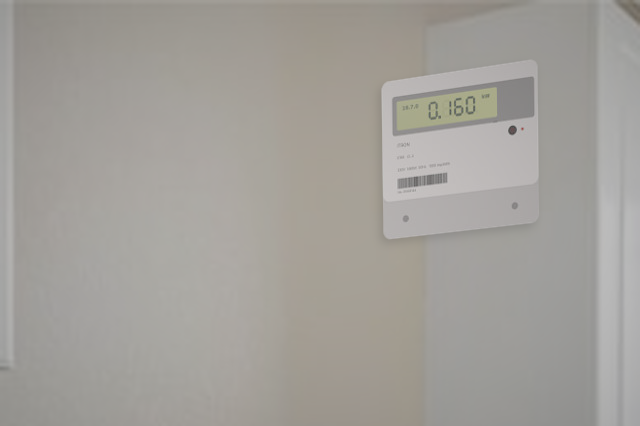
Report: 0.160kW
